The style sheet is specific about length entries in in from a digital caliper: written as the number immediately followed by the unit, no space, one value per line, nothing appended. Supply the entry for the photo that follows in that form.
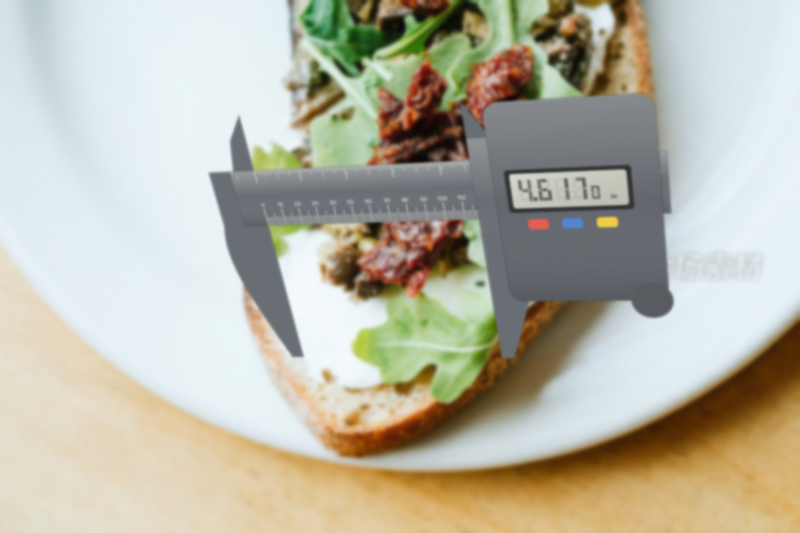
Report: 4.6170in
